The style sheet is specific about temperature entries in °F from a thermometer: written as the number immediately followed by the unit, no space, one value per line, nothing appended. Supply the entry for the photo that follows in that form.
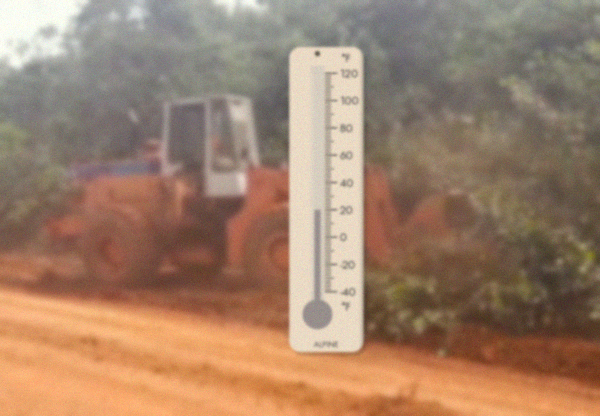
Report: 20°F
